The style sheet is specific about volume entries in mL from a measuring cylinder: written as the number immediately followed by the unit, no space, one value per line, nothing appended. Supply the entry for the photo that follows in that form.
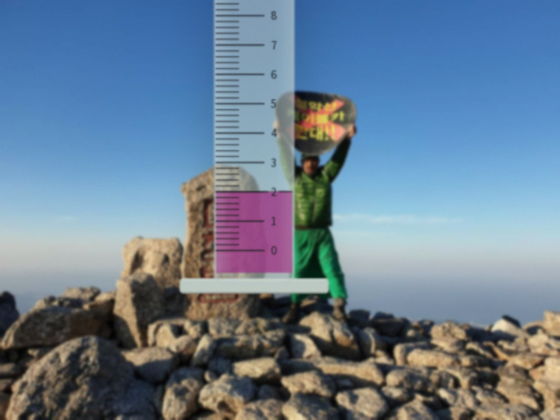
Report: 2mL
